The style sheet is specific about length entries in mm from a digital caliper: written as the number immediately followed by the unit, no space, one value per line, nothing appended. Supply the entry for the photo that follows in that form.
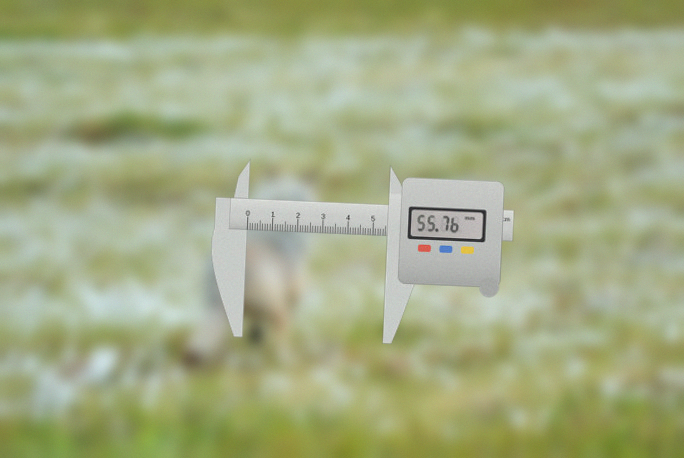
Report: 55.76mm
